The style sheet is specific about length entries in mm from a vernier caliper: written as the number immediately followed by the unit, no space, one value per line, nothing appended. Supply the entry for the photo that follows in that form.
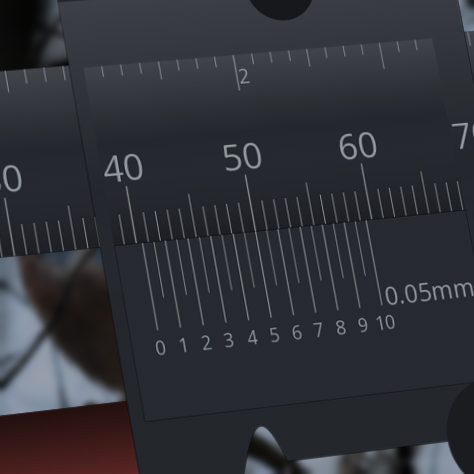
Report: 40.5mm
